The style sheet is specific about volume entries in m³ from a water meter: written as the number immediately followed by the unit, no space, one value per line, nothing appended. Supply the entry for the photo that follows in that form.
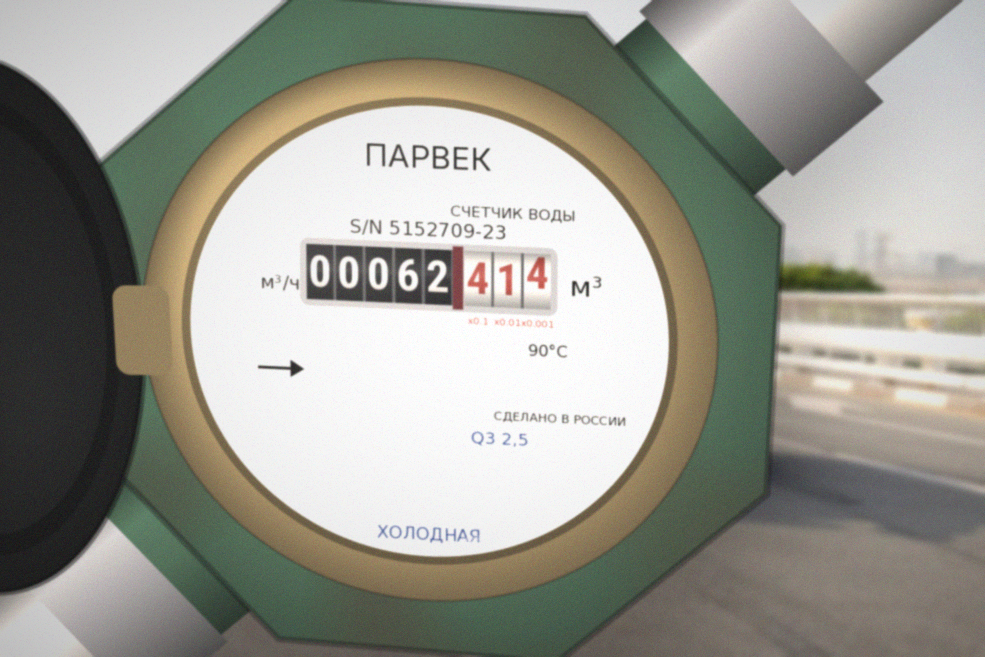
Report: 62.414m³
